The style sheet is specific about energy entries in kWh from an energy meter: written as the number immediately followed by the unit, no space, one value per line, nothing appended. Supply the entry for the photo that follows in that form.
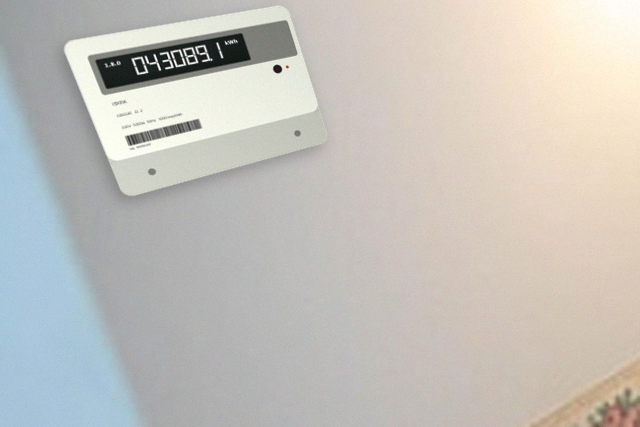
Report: 43089.1kWh
